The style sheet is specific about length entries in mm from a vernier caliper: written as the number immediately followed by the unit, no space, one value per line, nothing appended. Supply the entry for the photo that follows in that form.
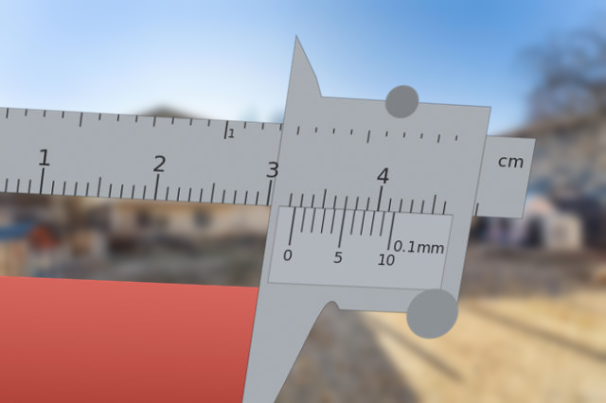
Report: 32.5mm
